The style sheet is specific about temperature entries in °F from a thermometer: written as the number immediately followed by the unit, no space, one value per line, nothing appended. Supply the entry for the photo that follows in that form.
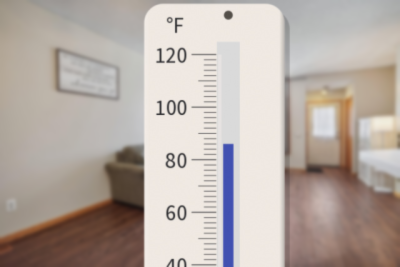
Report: 86°F
